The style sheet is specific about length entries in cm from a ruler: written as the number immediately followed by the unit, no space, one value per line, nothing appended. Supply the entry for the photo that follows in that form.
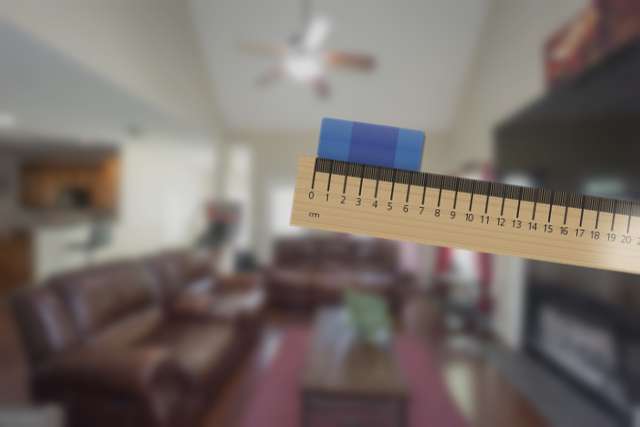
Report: 6.5cm
